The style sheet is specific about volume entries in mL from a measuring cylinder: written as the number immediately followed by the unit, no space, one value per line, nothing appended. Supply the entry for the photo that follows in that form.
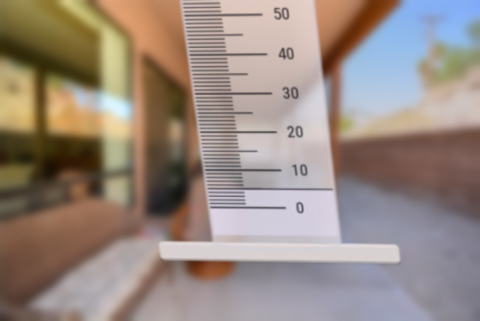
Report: 5mL
